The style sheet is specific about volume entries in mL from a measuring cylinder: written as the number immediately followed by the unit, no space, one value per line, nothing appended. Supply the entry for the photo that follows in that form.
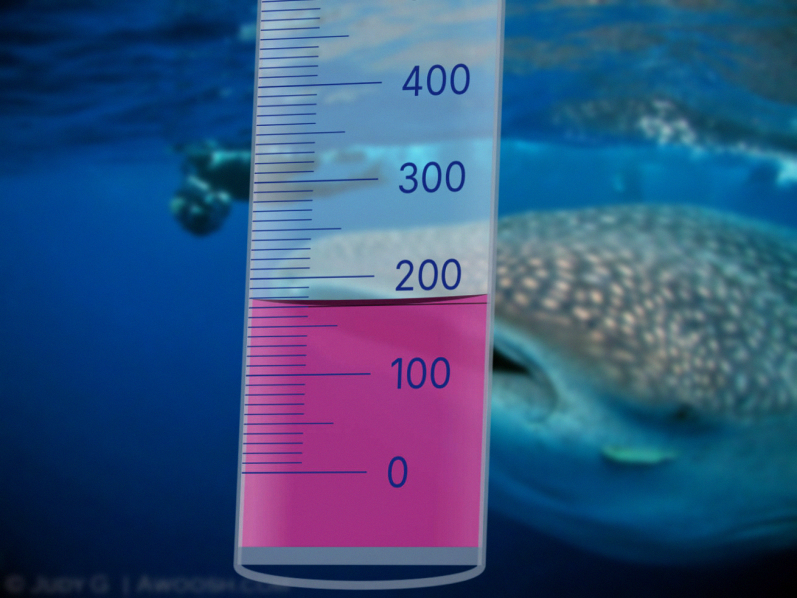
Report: 170mL
